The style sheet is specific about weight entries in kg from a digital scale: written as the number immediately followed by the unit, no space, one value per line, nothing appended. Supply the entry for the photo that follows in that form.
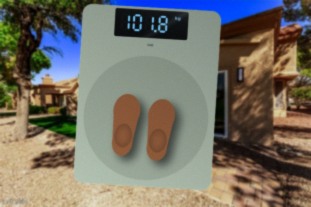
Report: 101.8kg
